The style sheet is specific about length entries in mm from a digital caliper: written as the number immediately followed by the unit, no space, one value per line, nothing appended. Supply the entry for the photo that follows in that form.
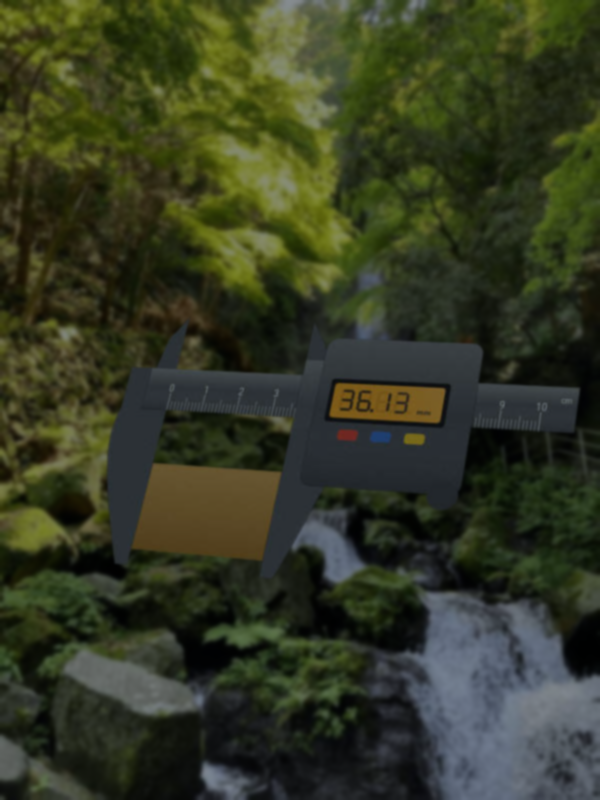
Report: 36.13mm
